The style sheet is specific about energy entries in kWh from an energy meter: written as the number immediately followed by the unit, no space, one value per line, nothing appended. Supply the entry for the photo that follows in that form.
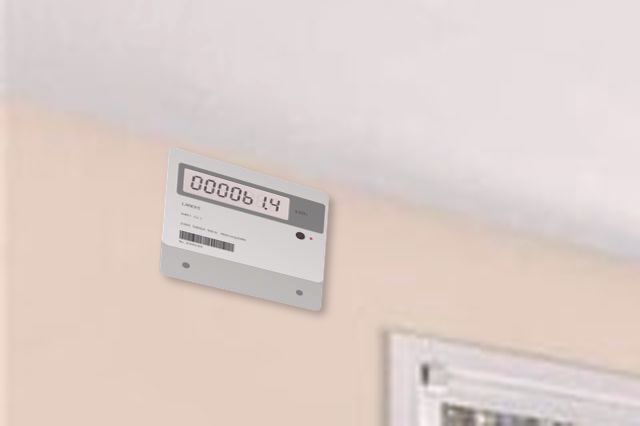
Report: 61.4kWh
